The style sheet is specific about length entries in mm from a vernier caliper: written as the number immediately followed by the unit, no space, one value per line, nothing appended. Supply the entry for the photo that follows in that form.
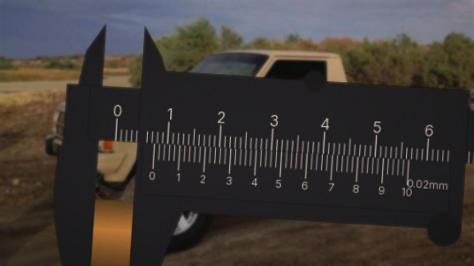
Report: 7.5mm
